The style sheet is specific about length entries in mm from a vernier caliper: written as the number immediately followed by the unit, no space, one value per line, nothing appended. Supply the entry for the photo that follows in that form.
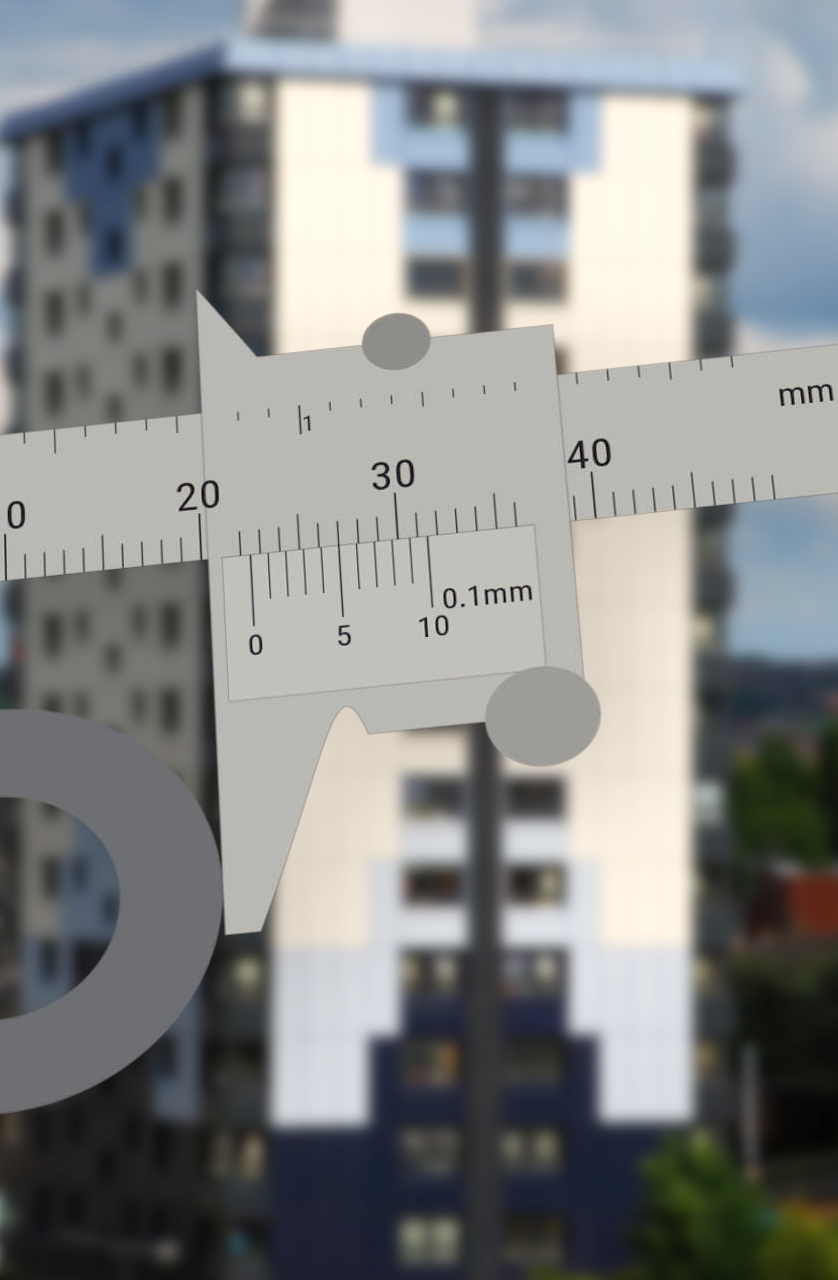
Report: 22.5mm
